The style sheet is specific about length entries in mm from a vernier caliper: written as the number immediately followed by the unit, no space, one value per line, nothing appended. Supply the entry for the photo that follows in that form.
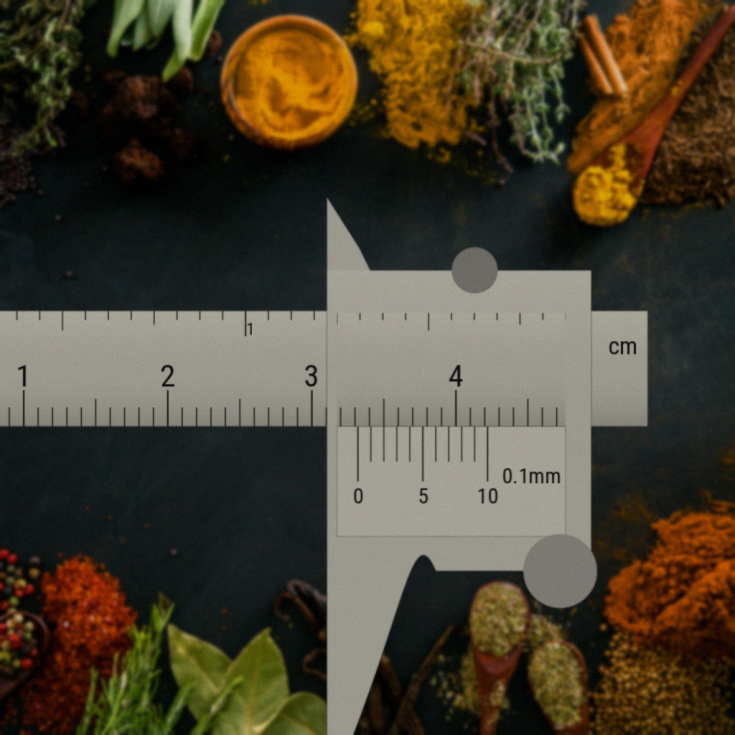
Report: 33.2mm
